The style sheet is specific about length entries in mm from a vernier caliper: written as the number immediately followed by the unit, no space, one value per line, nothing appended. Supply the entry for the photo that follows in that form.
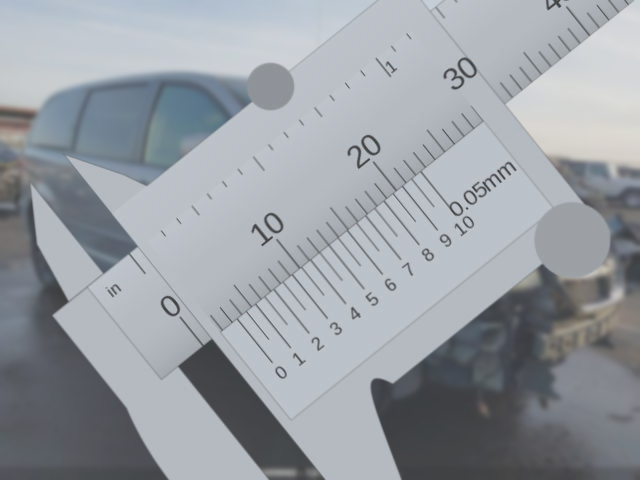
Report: 3.5mm
